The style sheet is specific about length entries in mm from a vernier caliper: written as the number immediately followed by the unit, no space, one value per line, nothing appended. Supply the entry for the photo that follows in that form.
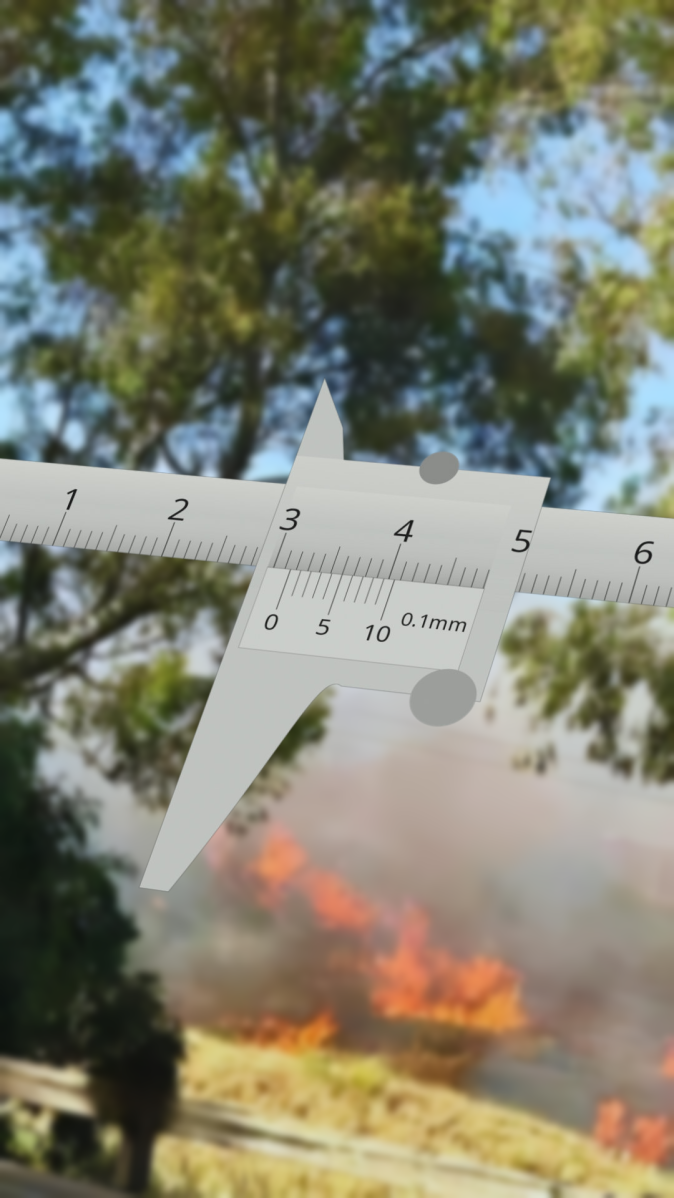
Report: 31.5mm
